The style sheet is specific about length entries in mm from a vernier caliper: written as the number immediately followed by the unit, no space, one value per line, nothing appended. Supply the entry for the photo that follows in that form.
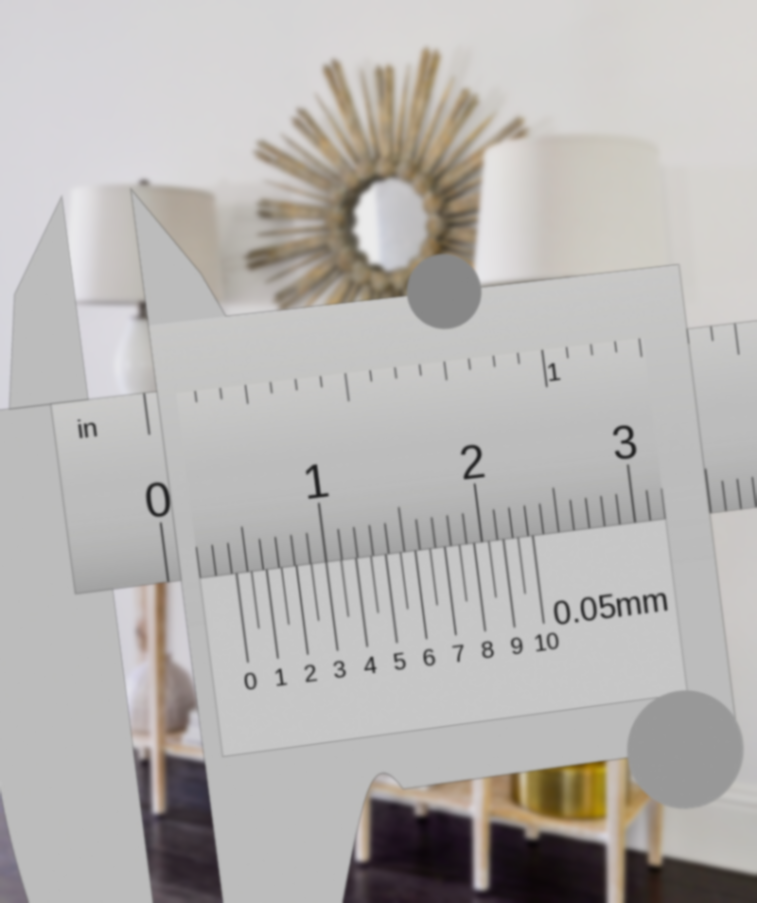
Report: 4.3mm
